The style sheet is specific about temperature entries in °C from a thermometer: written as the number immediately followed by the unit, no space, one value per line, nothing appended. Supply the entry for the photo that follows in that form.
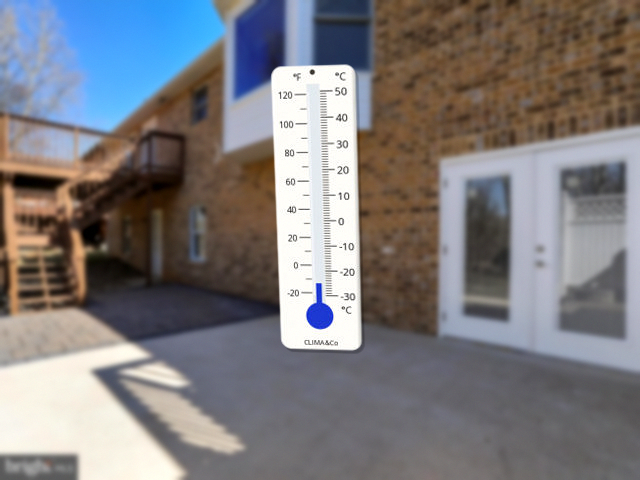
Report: -25°C
